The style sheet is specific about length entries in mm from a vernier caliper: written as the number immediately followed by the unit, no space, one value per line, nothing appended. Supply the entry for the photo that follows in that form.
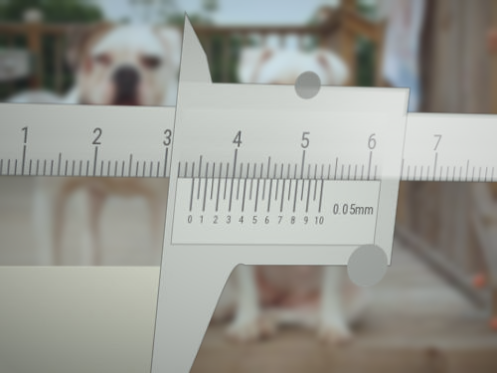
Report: 34.2mm
